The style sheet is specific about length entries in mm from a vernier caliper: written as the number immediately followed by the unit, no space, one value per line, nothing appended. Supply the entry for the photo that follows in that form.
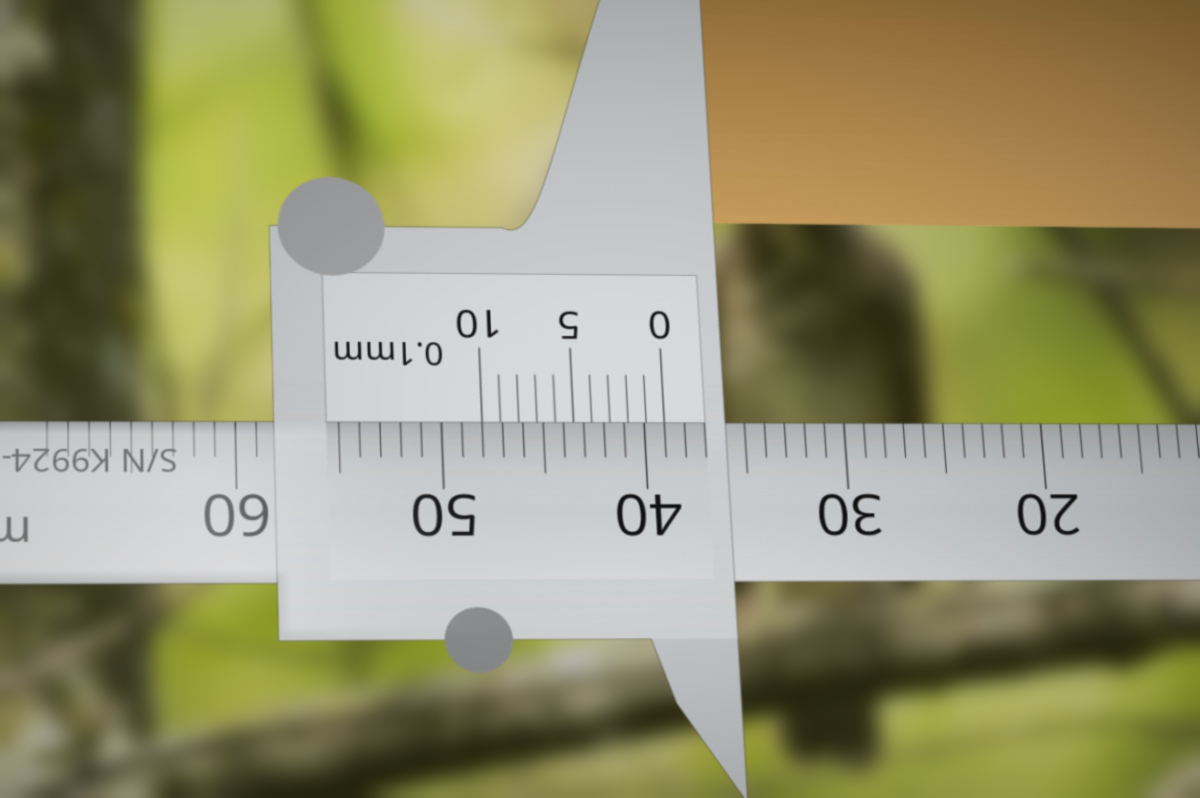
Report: 39.0mm
